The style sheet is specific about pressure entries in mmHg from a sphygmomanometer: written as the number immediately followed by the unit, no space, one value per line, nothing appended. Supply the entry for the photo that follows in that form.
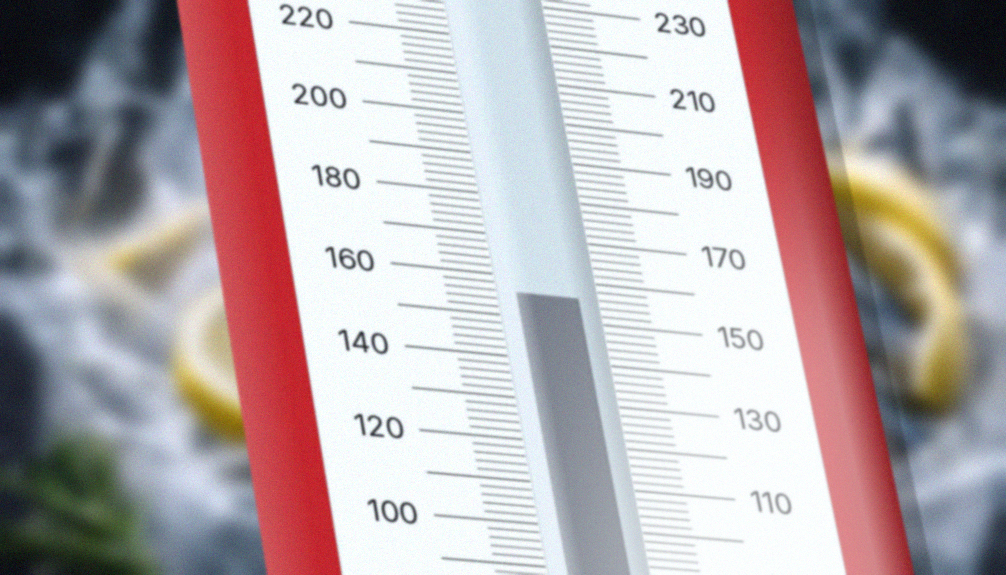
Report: 156mmHg
